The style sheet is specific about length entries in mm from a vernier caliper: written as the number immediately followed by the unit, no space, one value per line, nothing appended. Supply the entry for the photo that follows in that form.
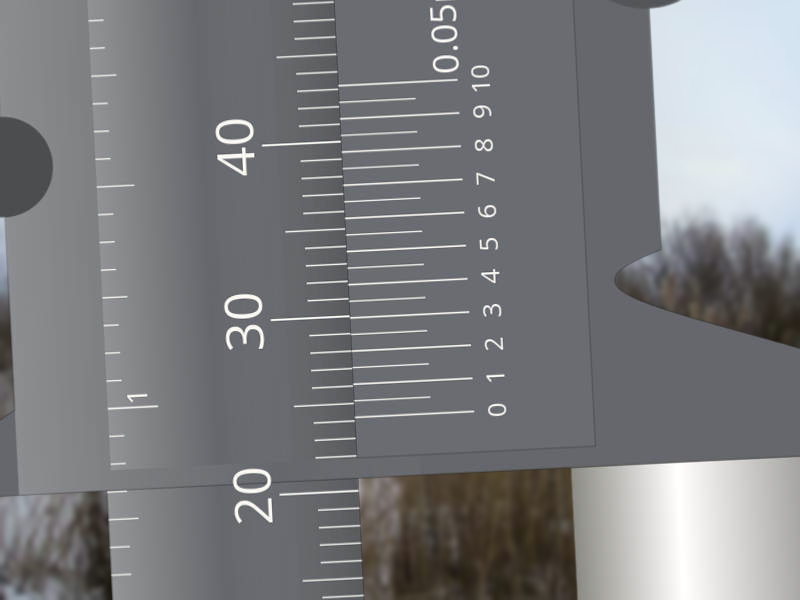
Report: 24.2mm
